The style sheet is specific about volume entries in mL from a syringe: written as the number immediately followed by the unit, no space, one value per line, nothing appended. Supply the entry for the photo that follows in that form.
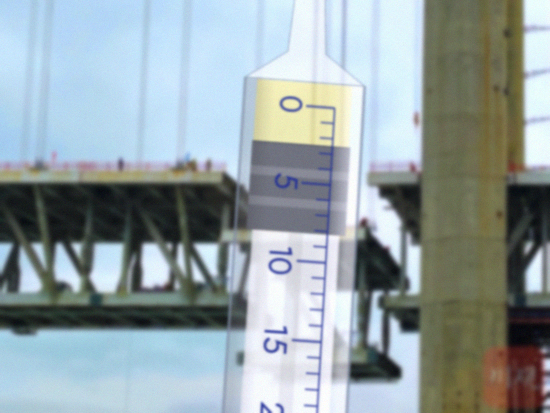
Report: 2.5mL
